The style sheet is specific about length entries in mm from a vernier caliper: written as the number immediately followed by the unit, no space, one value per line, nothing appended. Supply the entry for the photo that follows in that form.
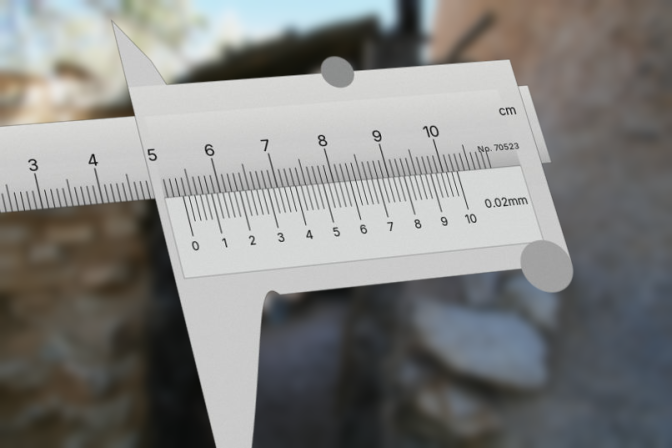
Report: 53.6mm
